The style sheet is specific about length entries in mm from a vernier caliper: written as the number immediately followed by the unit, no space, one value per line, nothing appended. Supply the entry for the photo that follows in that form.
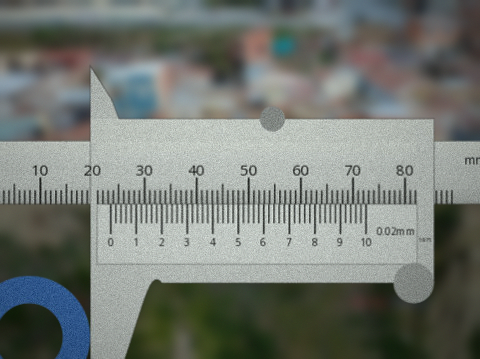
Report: 23.5mm
